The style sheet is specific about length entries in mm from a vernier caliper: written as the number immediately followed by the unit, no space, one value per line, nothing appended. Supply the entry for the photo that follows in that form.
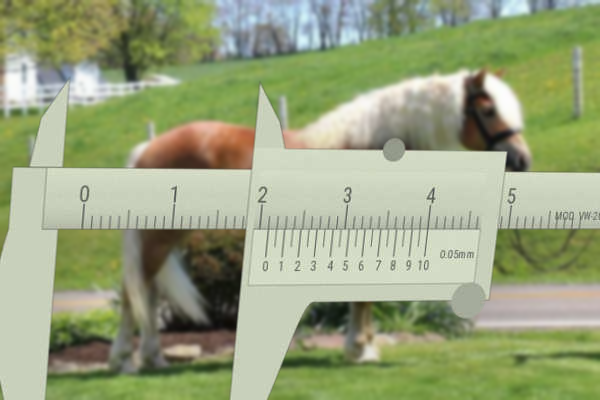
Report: 21.0mm
